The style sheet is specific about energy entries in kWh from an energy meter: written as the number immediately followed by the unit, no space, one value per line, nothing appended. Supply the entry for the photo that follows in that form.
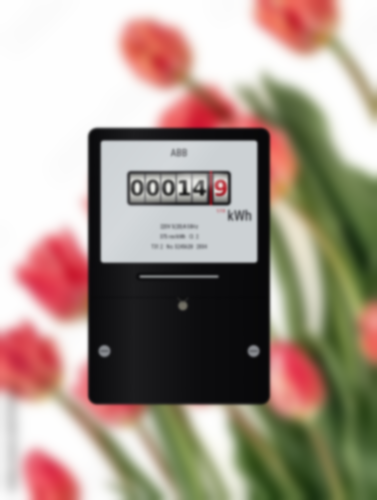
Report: 14.9kWh
